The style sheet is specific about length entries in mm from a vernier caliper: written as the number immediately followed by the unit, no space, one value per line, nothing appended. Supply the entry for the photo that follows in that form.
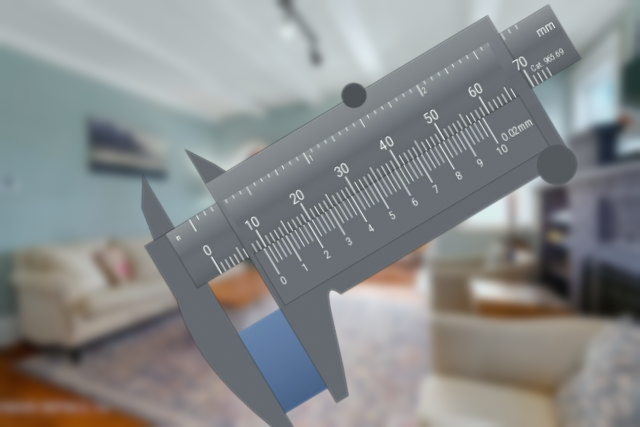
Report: 9.5mm
